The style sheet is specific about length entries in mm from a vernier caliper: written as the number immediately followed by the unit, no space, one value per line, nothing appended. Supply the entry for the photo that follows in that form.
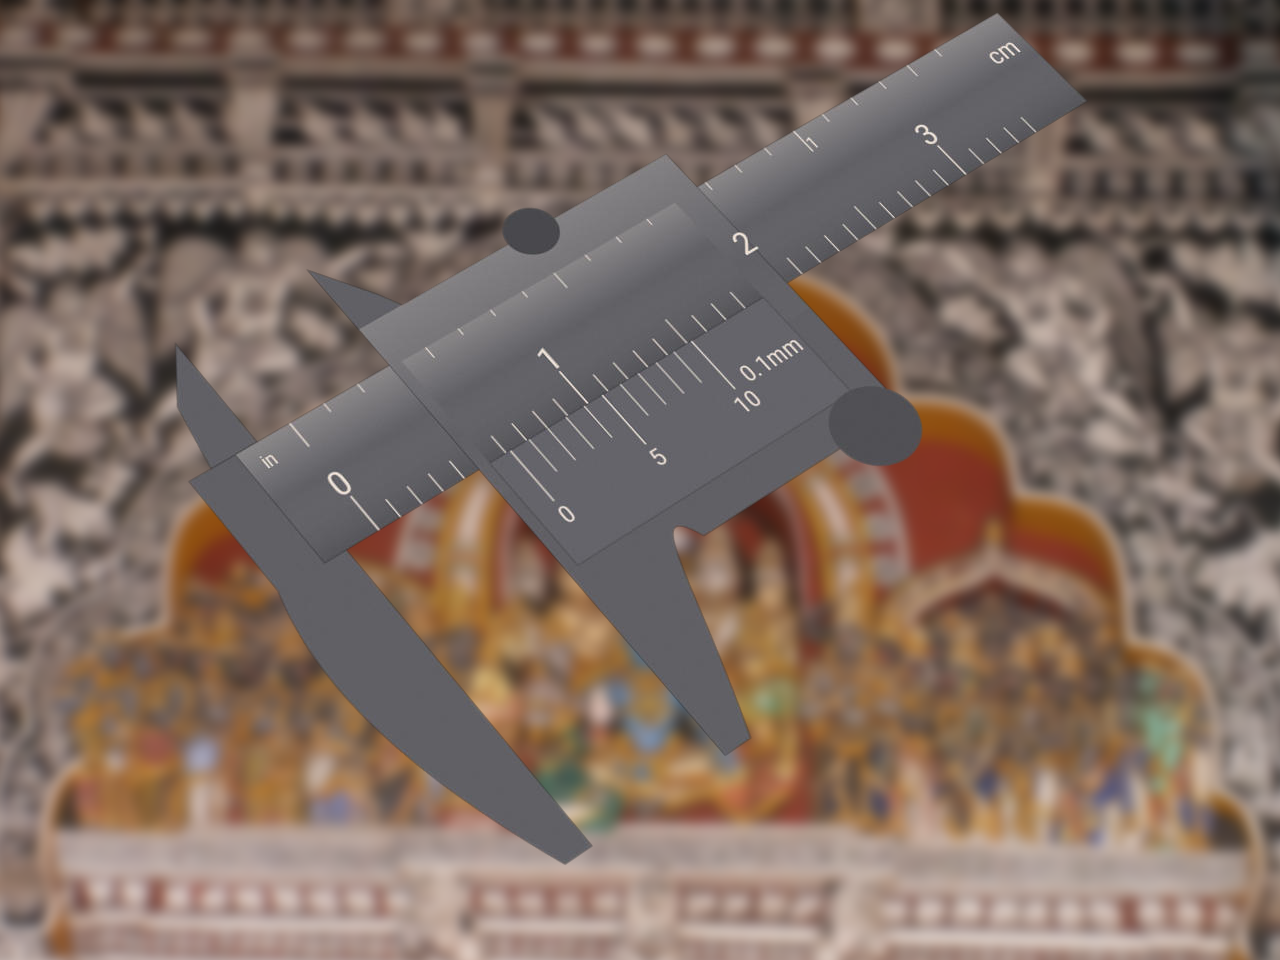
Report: 6.2mm
